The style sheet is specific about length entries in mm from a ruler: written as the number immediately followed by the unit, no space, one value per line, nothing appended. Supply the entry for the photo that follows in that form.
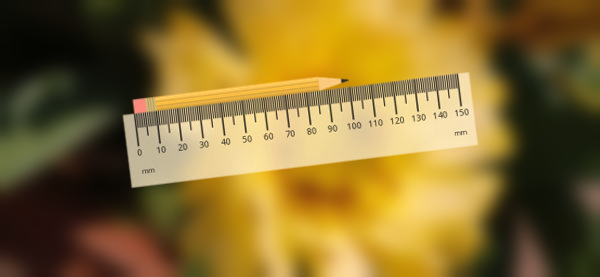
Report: 100mm
